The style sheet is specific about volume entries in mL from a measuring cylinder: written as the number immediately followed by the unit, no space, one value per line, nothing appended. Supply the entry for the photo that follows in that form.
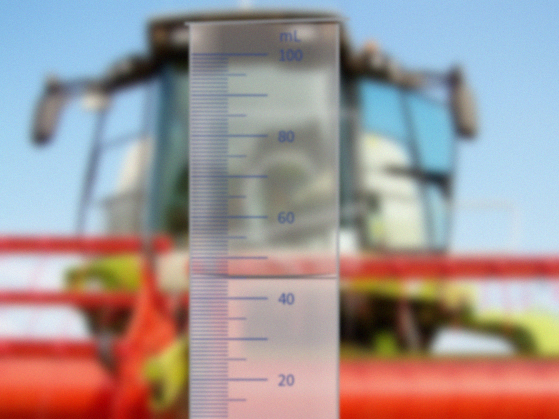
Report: 45mL
